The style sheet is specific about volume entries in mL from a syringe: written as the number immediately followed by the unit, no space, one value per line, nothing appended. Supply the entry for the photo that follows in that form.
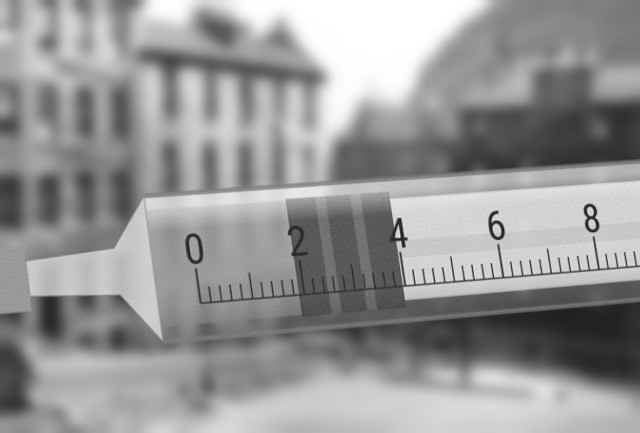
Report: 1.9mL
